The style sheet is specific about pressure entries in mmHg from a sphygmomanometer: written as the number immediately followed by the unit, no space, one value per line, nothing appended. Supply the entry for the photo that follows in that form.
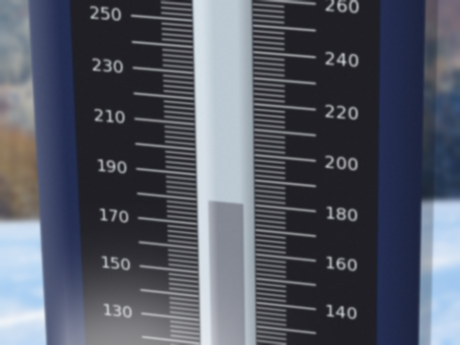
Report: 180mmHg
